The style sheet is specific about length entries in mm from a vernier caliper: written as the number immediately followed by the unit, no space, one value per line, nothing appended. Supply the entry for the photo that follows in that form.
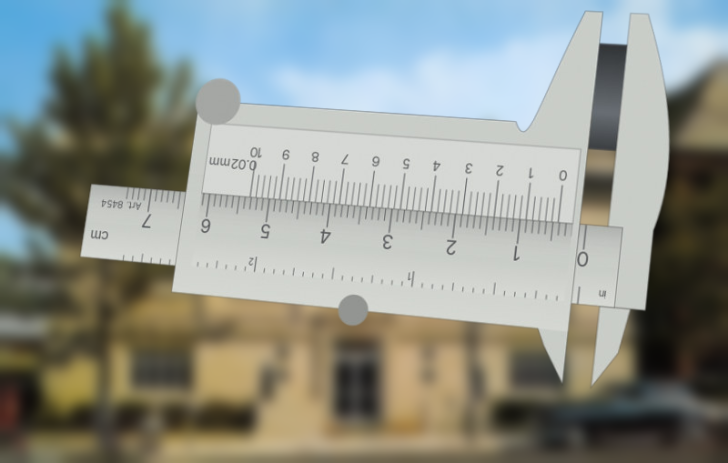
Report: 4.2mm
